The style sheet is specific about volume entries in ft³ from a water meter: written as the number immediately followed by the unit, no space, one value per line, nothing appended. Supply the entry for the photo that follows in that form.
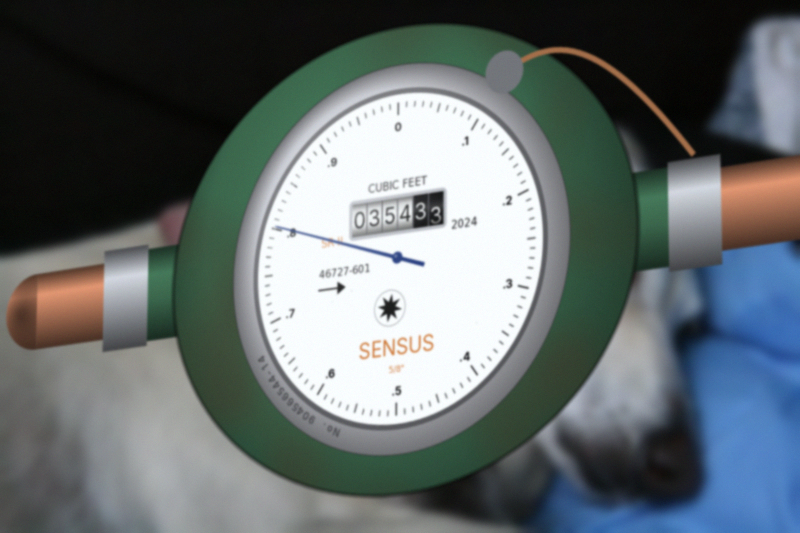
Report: 35432.80ft³
